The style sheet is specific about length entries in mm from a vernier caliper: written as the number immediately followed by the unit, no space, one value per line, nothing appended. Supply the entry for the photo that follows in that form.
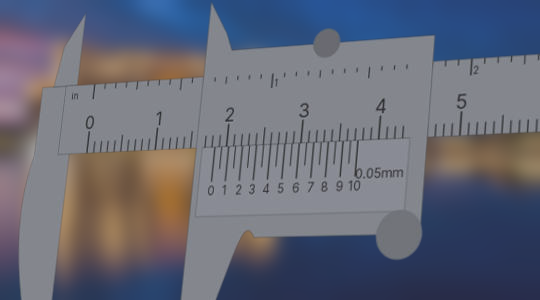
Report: 18.4mm
